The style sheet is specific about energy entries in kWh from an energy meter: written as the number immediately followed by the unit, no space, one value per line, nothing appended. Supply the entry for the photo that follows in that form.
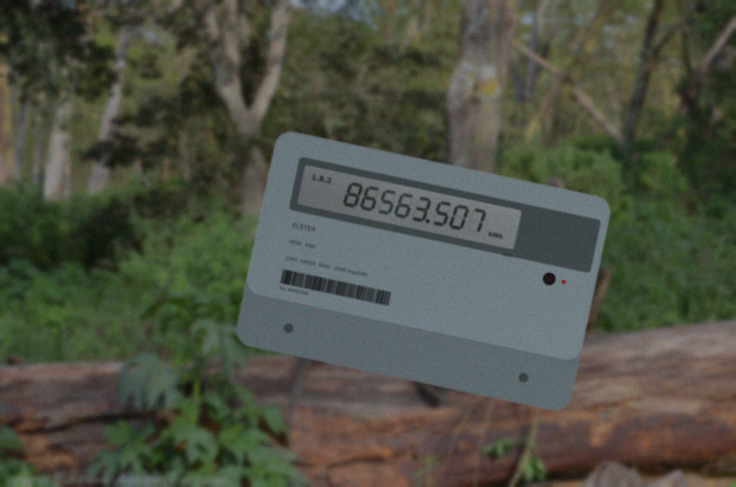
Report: 86563.507kWh
